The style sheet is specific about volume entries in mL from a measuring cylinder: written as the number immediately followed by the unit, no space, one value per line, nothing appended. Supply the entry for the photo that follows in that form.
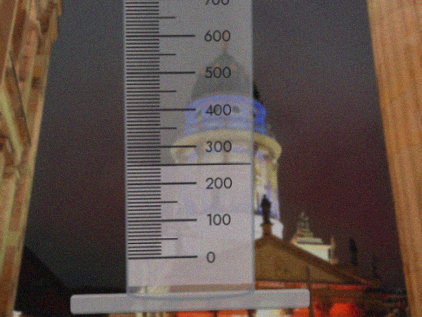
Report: 250mL
